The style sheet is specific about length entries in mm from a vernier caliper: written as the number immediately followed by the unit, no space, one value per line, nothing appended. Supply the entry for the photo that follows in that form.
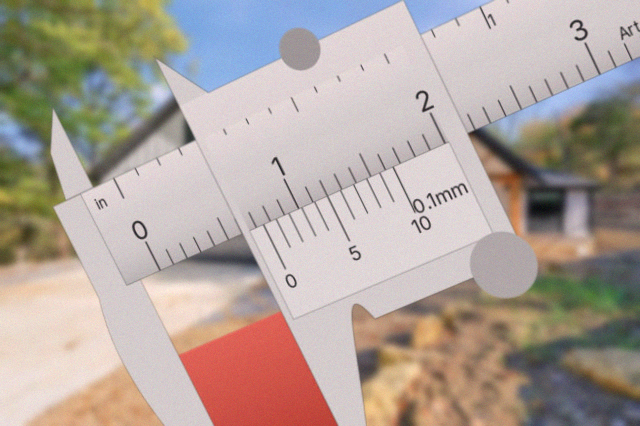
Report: 7.5mm
